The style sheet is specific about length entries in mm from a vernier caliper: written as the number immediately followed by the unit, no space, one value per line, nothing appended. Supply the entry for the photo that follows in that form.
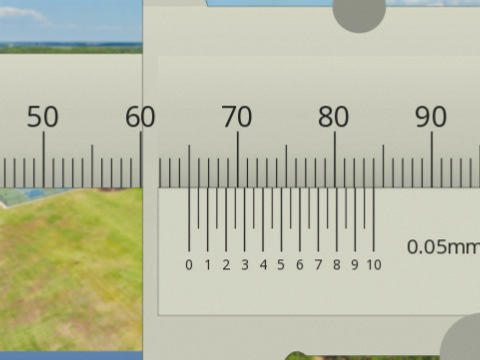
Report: 65.0mm
